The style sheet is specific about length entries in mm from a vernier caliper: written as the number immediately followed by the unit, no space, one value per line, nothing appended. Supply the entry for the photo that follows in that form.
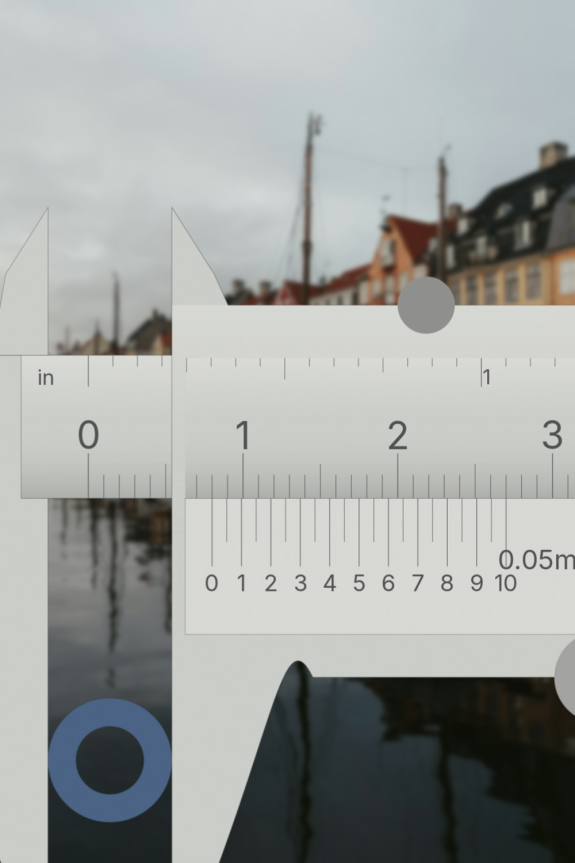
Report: 8.0mm
